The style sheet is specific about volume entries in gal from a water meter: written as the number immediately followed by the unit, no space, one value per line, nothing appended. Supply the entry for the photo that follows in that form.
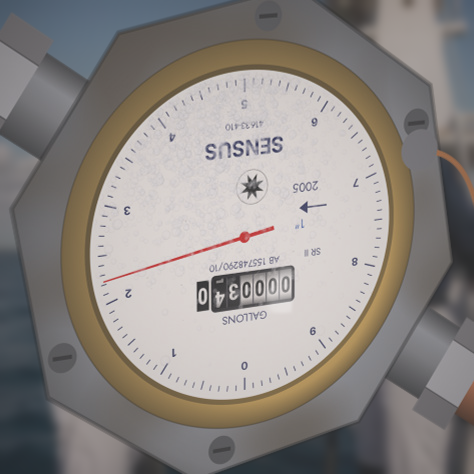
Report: 342.2gal
